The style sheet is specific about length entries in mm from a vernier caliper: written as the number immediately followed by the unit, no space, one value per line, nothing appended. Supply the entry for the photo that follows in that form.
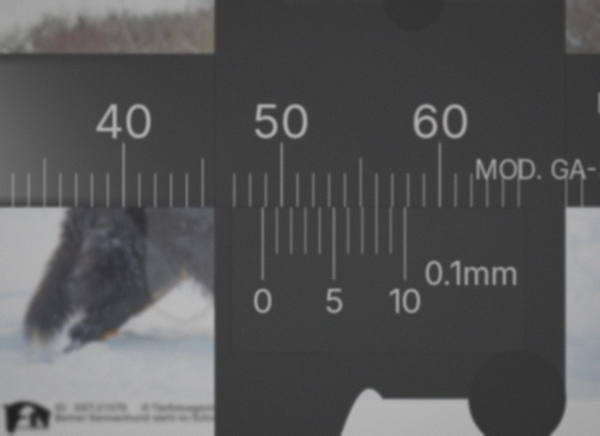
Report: 48.8mm
